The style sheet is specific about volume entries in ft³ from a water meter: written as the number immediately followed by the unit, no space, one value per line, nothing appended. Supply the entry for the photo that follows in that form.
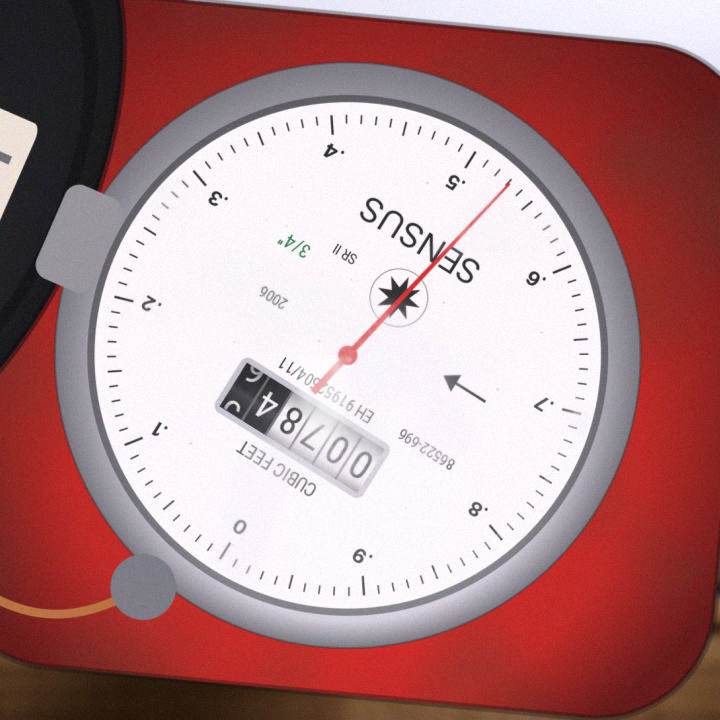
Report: 7845.53ft³
